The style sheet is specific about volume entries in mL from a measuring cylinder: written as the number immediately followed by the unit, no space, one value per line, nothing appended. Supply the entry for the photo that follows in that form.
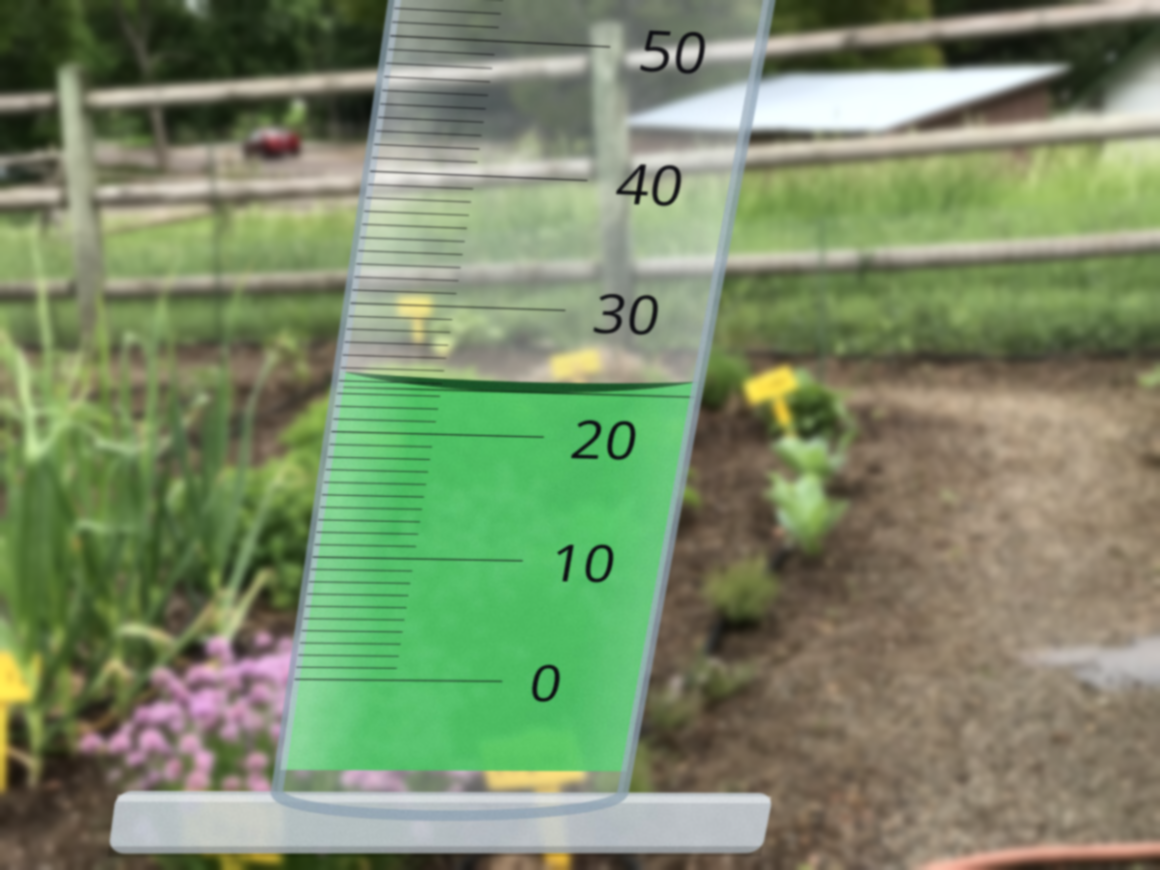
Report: 23.5mL
